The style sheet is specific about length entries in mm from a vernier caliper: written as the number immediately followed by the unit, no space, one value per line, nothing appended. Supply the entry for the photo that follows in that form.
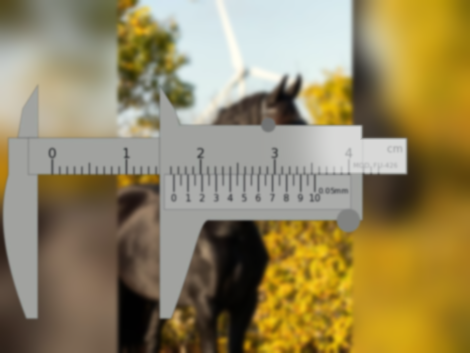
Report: 16.4mm
